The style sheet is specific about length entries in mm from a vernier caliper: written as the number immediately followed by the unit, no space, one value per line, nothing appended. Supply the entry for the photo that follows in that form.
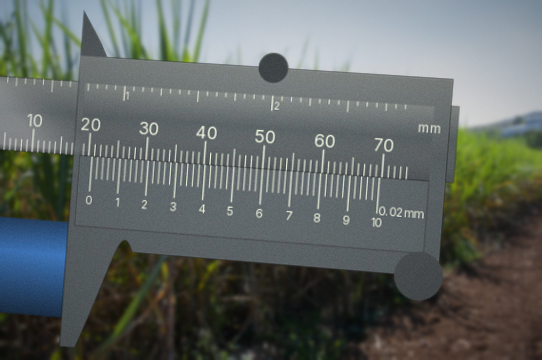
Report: 20.6mm
